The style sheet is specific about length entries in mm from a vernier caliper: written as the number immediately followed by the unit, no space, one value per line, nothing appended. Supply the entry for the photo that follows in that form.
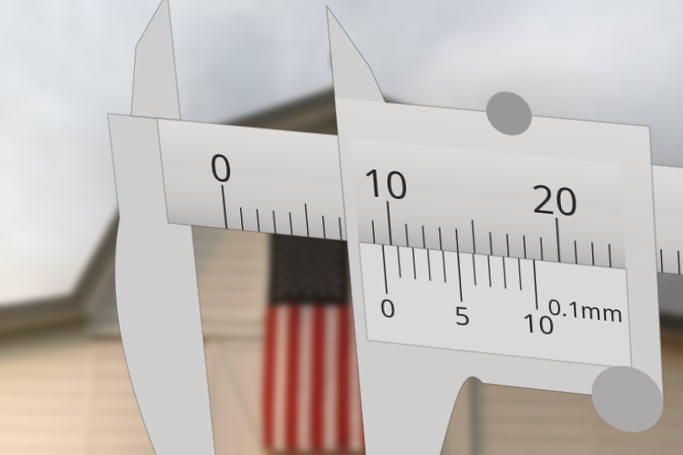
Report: 9.5mm
